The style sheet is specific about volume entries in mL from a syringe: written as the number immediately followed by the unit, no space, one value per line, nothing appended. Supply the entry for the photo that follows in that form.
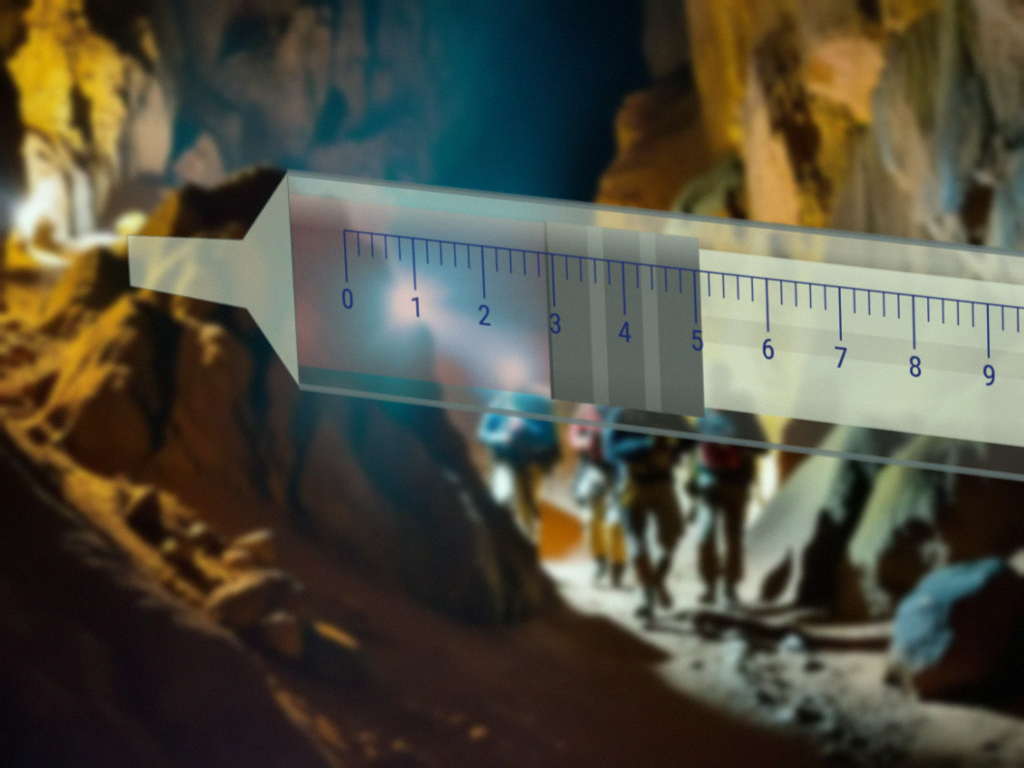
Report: 2.9mL
